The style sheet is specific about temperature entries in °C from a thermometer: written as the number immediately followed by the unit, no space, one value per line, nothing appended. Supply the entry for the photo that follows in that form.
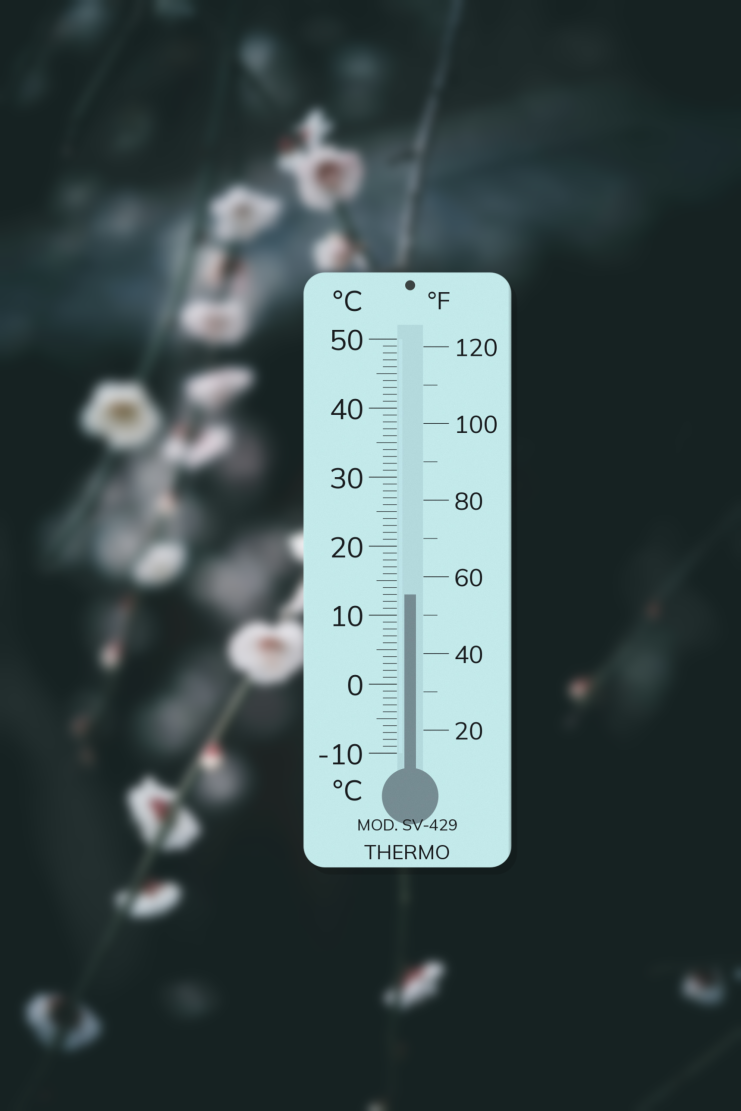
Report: 13°C
